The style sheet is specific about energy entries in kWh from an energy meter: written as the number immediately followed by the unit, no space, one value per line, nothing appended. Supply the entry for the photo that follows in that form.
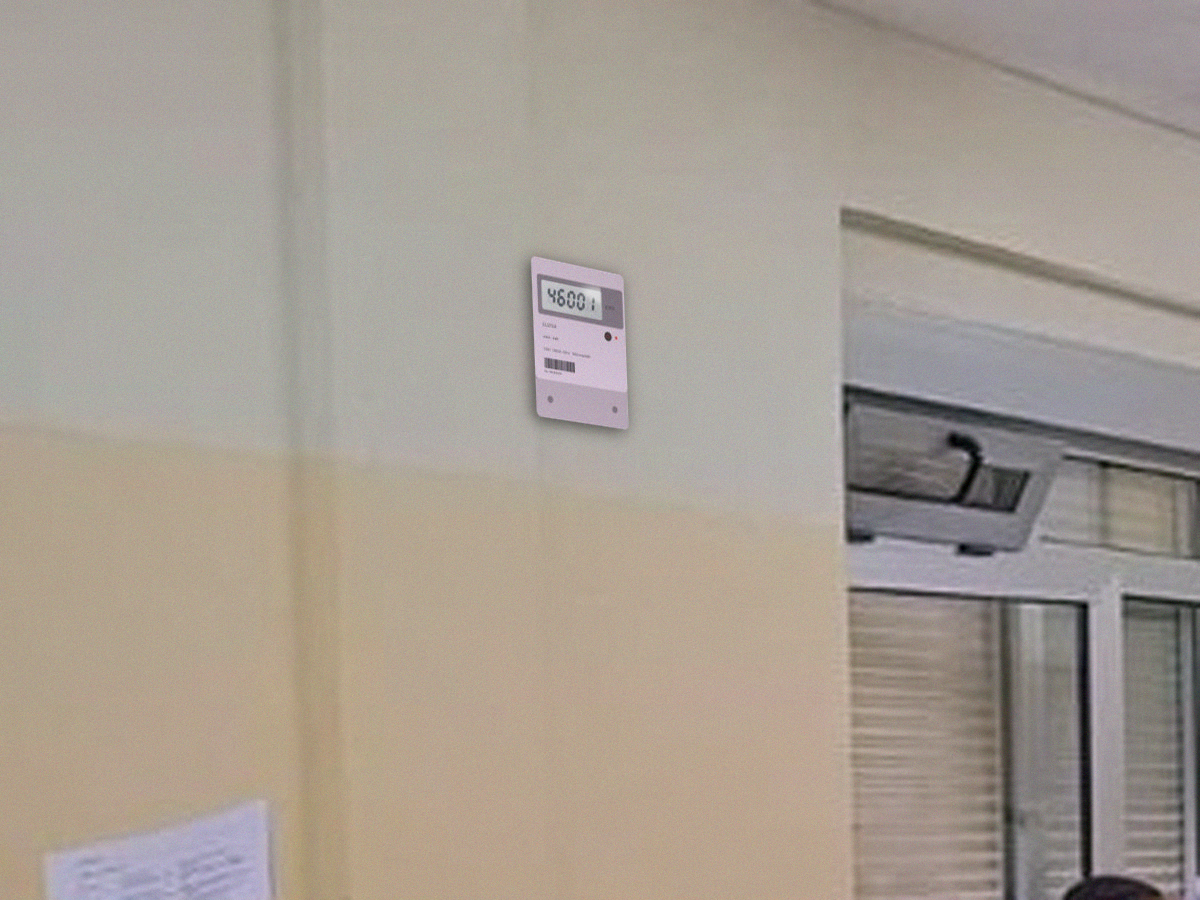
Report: 46001kWh
